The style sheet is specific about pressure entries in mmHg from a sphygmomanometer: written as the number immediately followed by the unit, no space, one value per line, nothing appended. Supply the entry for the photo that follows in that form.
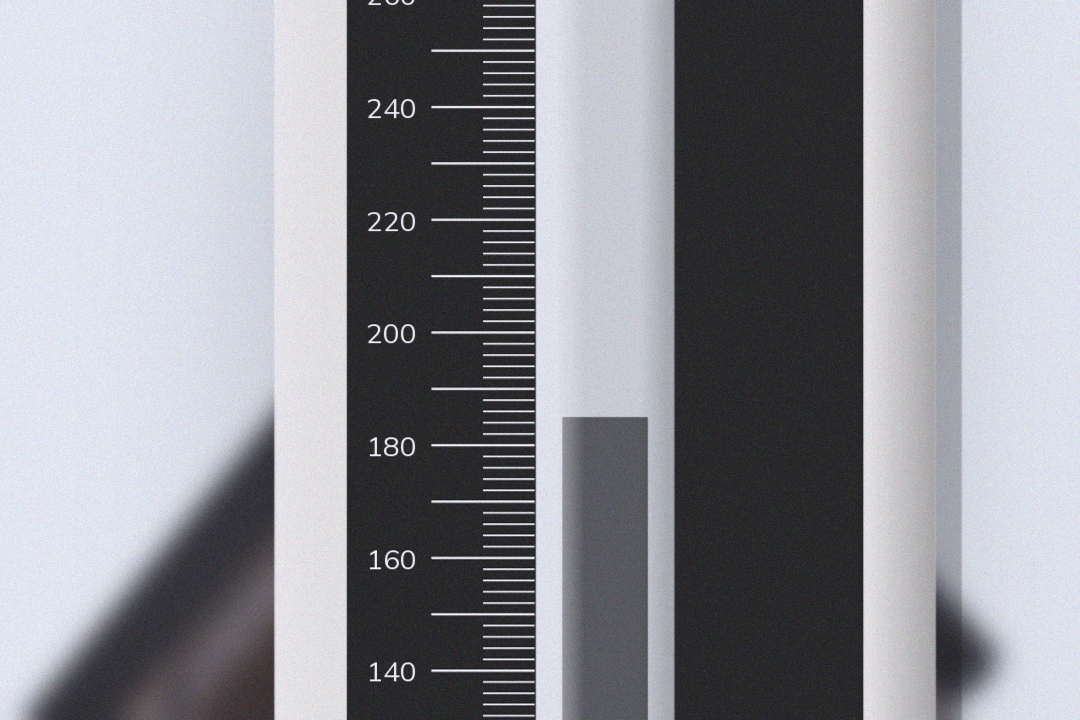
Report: 185mmHg
